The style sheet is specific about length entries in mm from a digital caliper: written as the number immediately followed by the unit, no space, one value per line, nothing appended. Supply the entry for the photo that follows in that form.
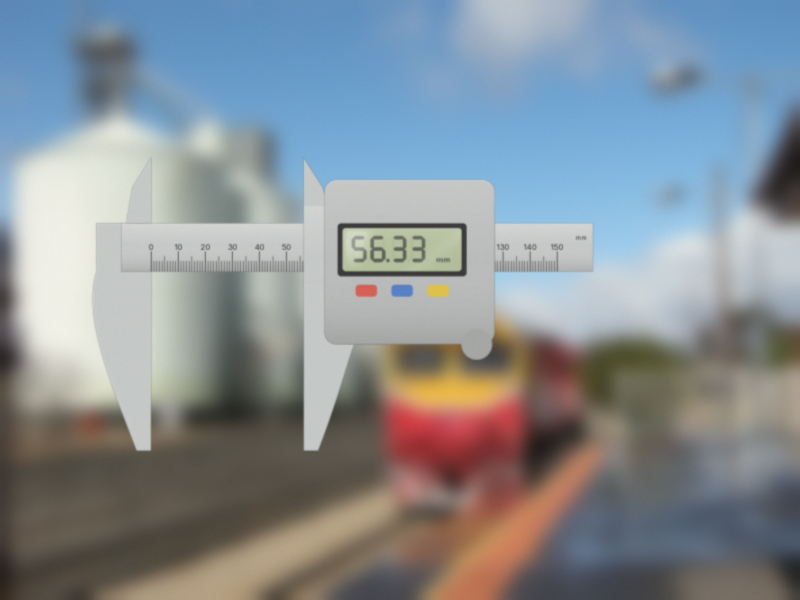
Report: 56.33mm
